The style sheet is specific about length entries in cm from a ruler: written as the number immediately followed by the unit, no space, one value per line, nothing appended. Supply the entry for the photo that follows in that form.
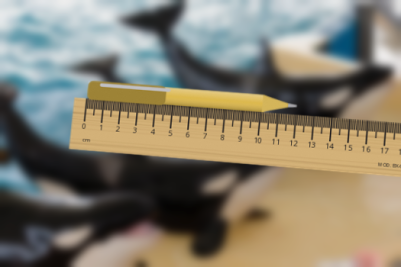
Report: 12cm
